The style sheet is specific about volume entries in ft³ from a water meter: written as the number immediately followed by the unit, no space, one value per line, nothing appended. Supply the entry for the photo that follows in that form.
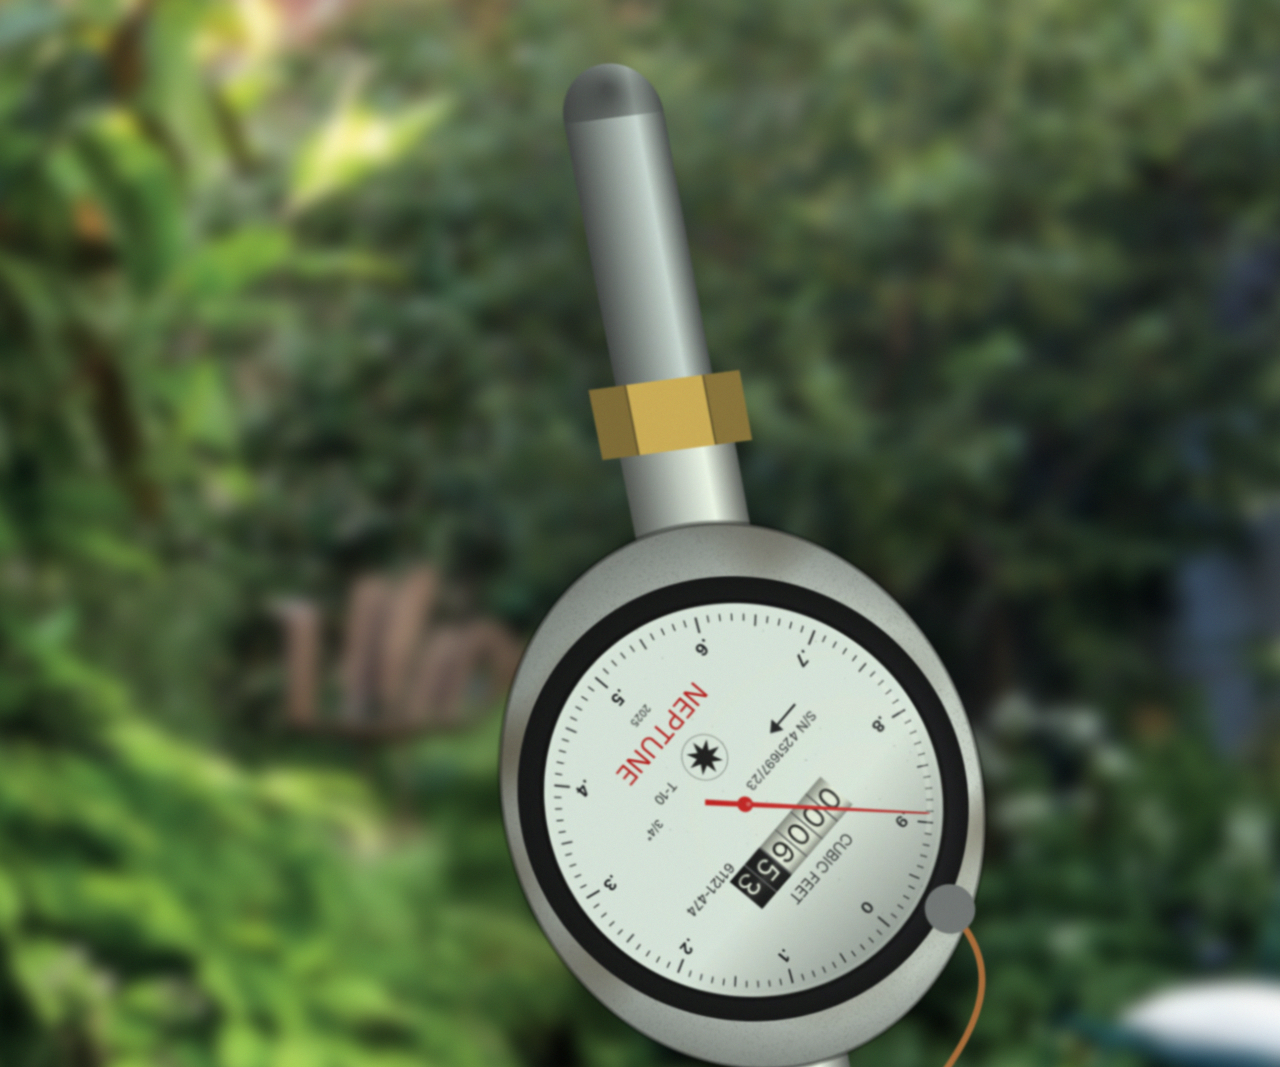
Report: 652.89ft³
